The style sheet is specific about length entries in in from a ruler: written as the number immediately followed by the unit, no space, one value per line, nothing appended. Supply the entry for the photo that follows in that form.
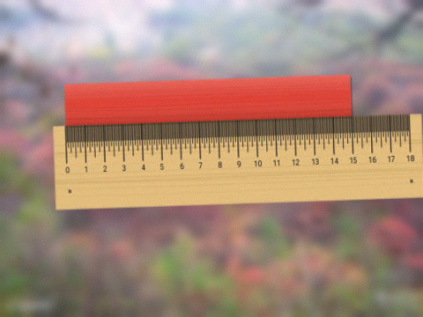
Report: 15in
